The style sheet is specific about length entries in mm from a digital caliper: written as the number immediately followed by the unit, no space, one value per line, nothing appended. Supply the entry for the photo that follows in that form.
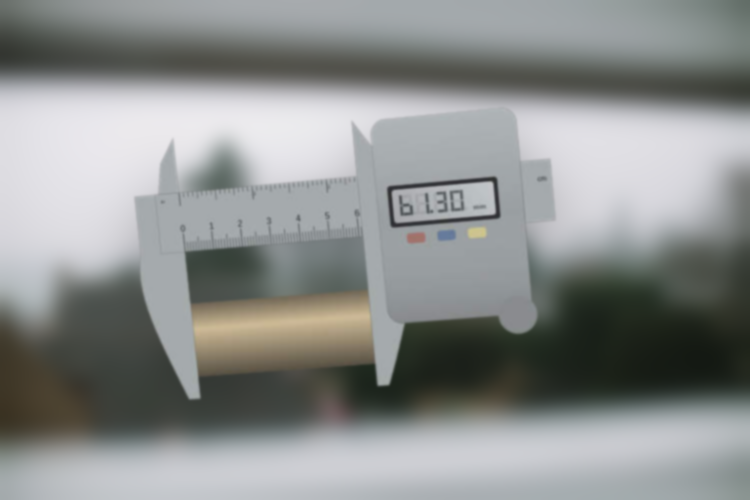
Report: 61.30mm
